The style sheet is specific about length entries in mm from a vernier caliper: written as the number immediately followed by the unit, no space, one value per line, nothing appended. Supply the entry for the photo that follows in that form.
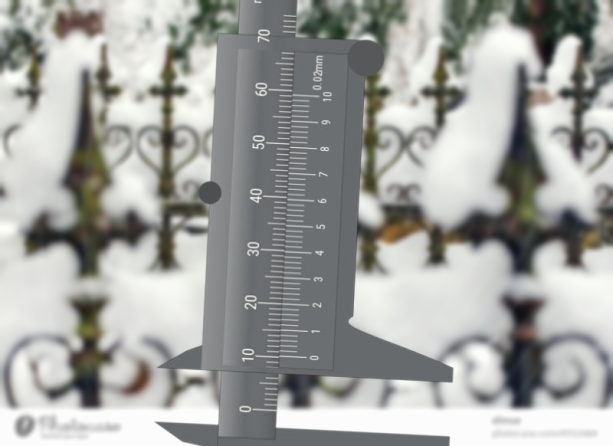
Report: 10.2mm
